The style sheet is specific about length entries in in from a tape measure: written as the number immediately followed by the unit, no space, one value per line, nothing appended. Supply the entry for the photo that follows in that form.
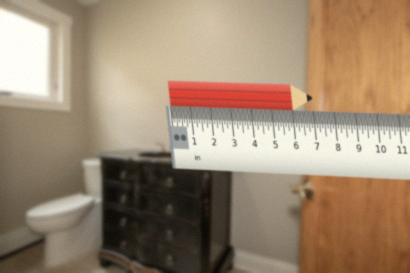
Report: 7in
